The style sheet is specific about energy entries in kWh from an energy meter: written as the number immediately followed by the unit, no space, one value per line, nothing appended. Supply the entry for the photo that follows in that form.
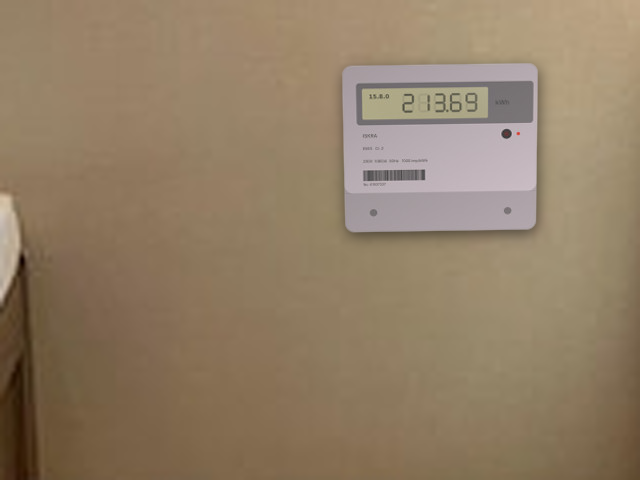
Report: 213.69kWh
